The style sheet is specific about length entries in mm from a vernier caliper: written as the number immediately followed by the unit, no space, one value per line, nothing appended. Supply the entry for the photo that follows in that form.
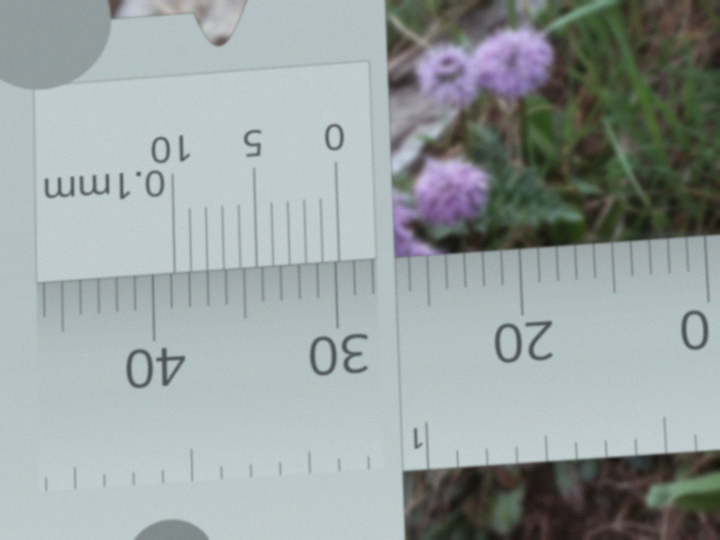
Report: 29.8mm
